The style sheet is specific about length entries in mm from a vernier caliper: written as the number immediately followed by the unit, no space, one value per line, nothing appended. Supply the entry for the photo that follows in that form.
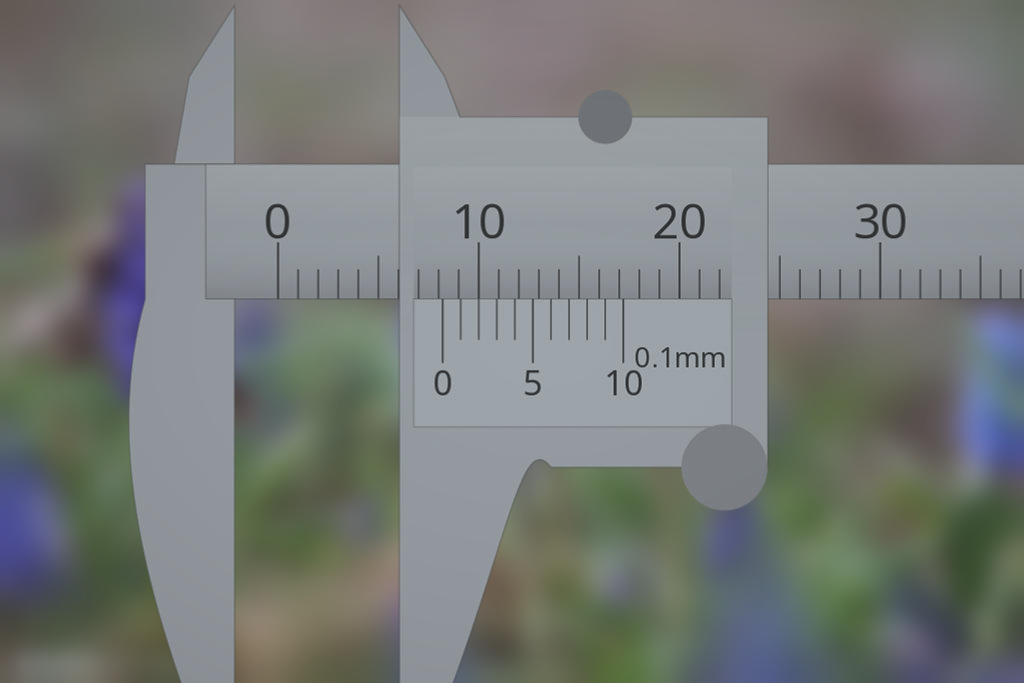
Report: 8.2mm
